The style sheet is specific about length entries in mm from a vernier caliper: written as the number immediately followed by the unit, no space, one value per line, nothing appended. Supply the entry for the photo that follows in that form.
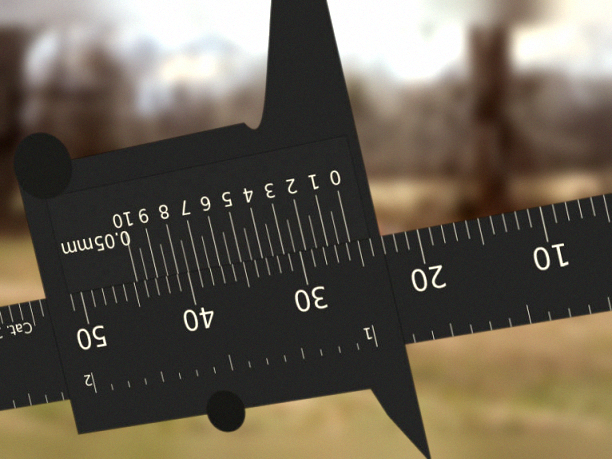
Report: 25.7mm
